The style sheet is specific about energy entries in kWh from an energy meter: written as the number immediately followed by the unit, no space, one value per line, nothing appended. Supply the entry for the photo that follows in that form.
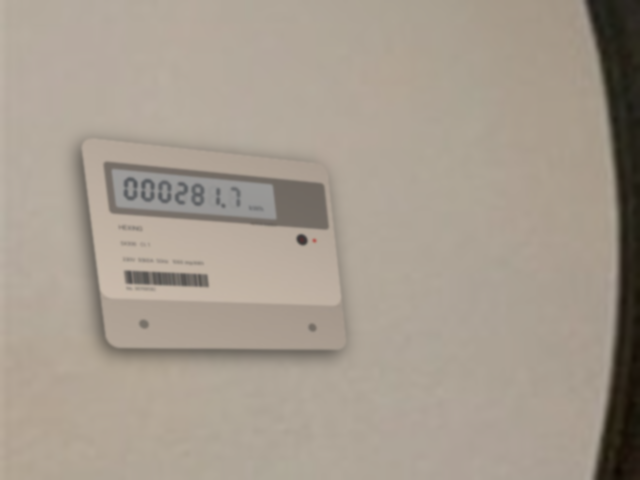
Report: 281.7kWh
